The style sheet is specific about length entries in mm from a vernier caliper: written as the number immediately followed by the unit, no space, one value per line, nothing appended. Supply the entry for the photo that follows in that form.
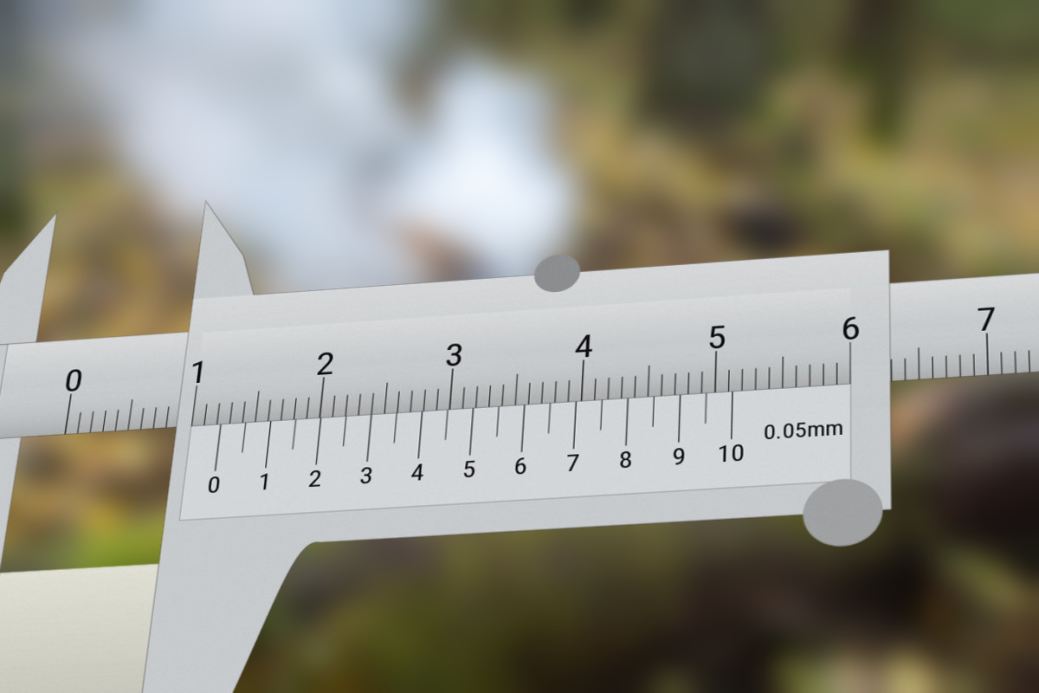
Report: 12.3mm
